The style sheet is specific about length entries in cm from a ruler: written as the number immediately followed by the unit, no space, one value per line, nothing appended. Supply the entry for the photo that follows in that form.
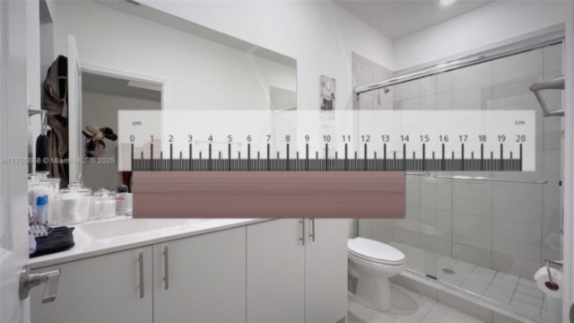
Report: 14cm
